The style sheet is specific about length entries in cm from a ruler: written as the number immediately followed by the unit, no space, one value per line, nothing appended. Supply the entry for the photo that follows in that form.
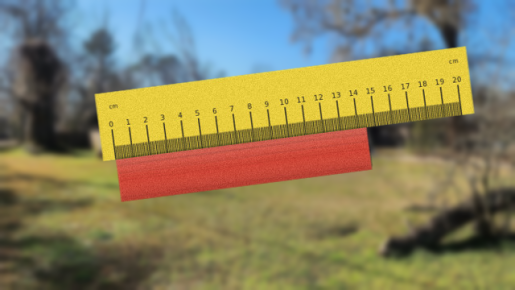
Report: 14.5cm
